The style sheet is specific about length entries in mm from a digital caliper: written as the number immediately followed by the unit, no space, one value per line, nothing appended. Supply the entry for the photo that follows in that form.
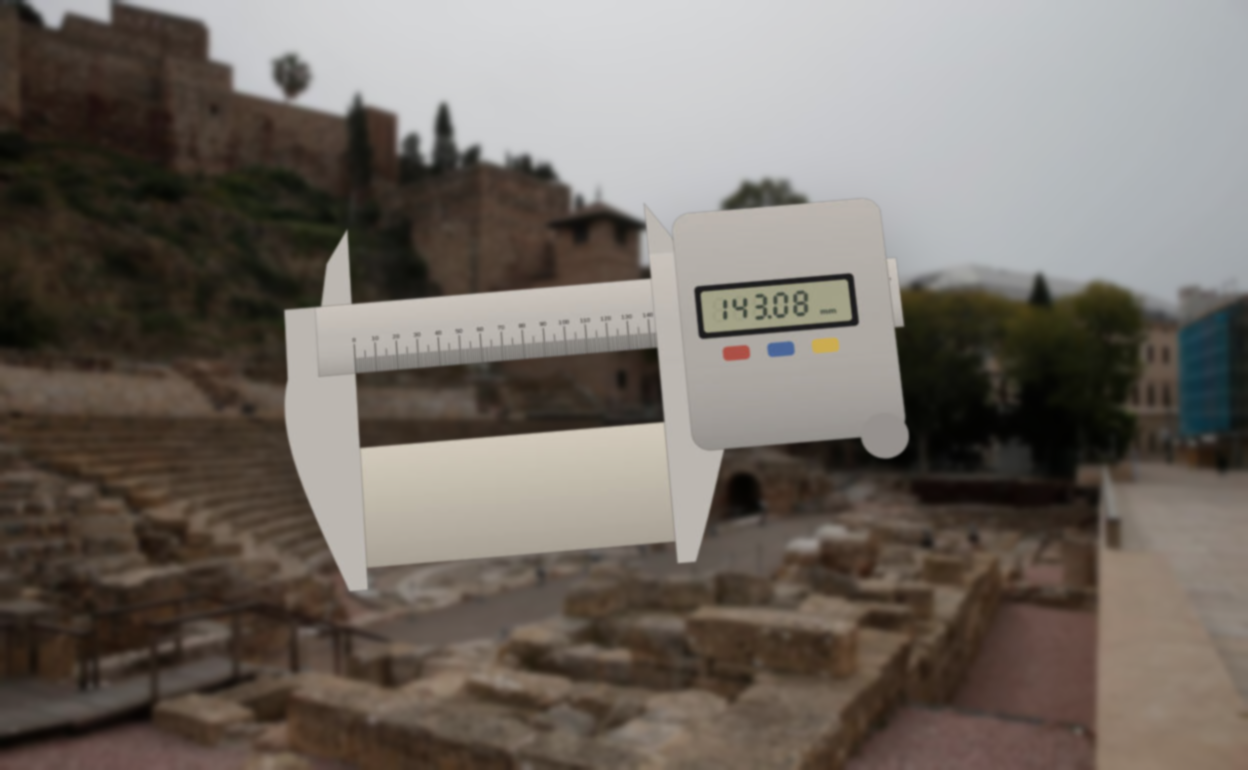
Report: 143.08mm
